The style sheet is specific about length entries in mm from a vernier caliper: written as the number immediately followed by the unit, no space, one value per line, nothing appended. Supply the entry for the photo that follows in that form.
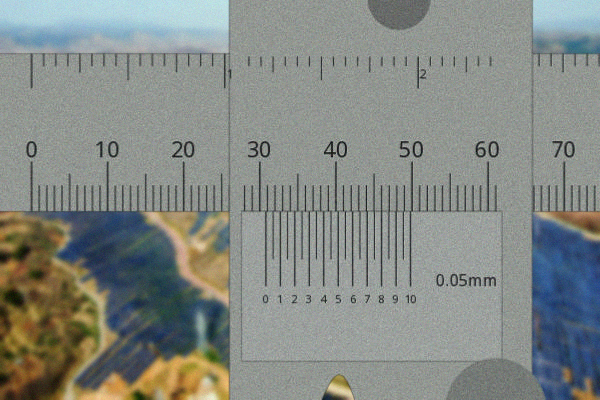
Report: 30.8mm
